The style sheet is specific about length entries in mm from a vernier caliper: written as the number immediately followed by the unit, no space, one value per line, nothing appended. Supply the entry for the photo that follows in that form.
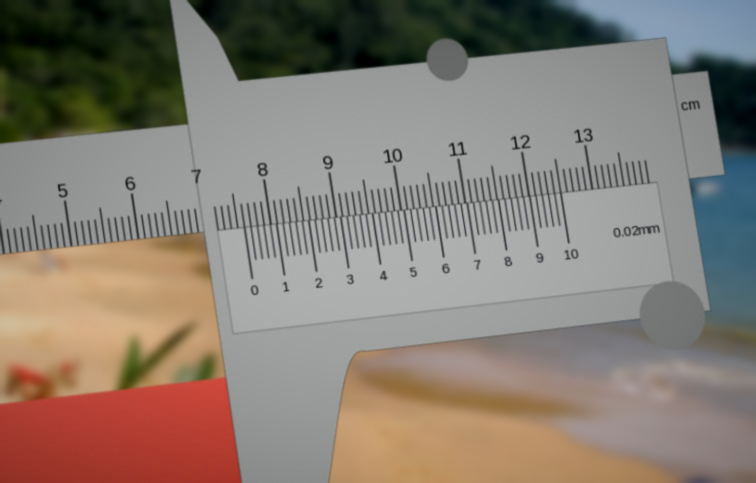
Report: 76.0mm
